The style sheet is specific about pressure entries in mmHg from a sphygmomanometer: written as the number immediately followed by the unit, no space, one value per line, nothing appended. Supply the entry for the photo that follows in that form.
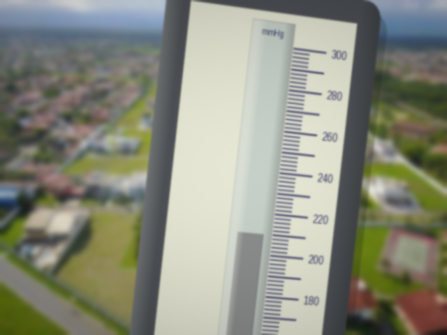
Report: 210mmHg
